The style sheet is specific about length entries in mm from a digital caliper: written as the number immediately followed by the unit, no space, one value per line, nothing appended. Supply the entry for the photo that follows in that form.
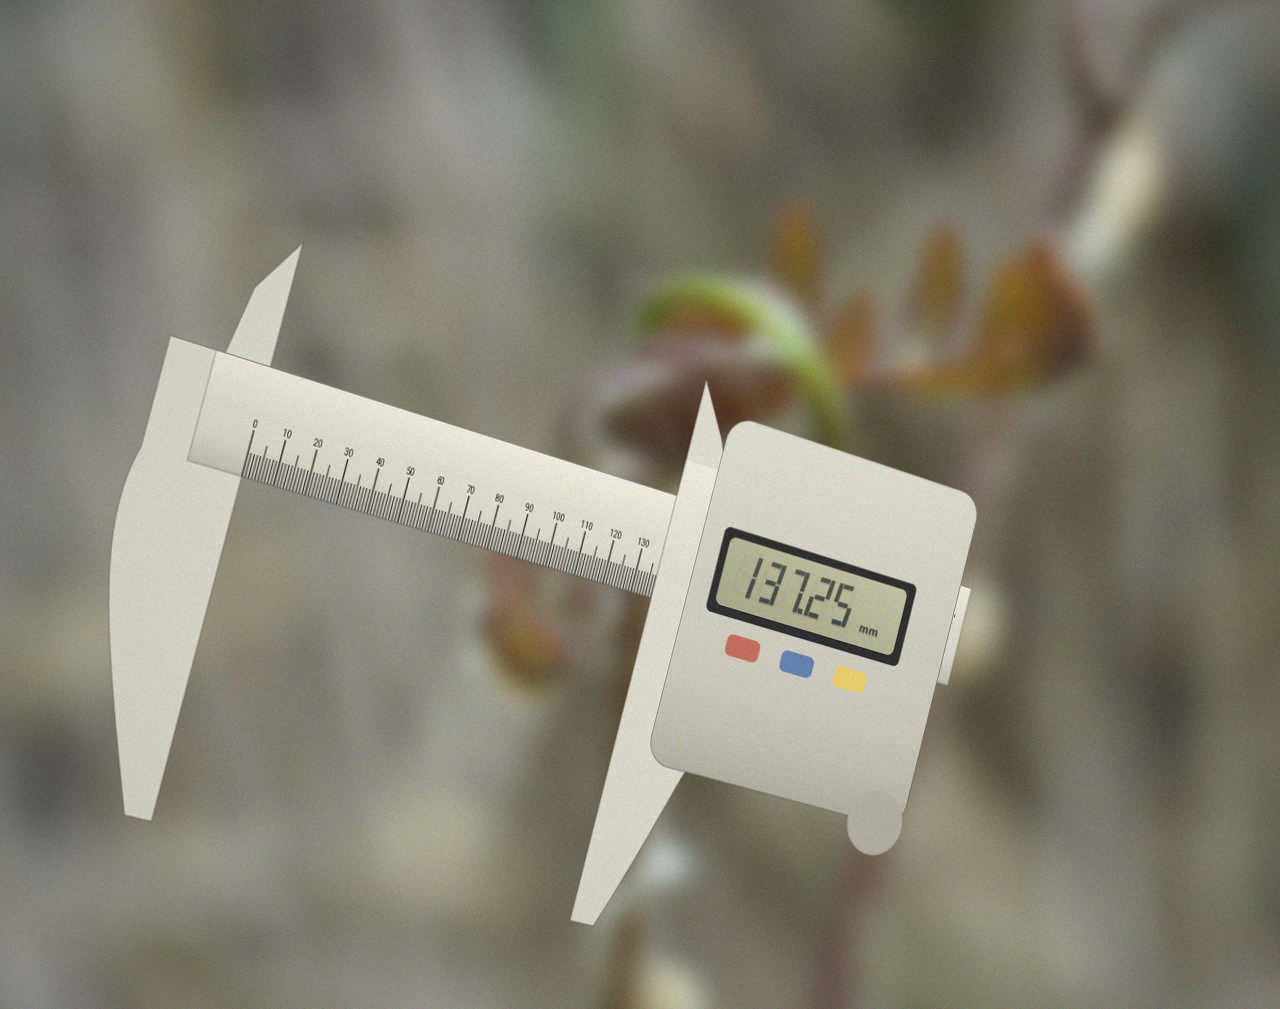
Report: 137.25mm
